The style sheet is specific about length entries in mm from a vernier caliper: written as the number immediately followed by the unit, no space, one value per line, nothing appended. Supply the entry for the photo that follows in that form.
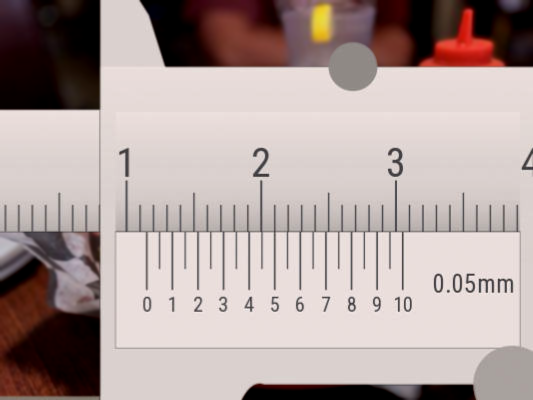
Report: 11.5mm
